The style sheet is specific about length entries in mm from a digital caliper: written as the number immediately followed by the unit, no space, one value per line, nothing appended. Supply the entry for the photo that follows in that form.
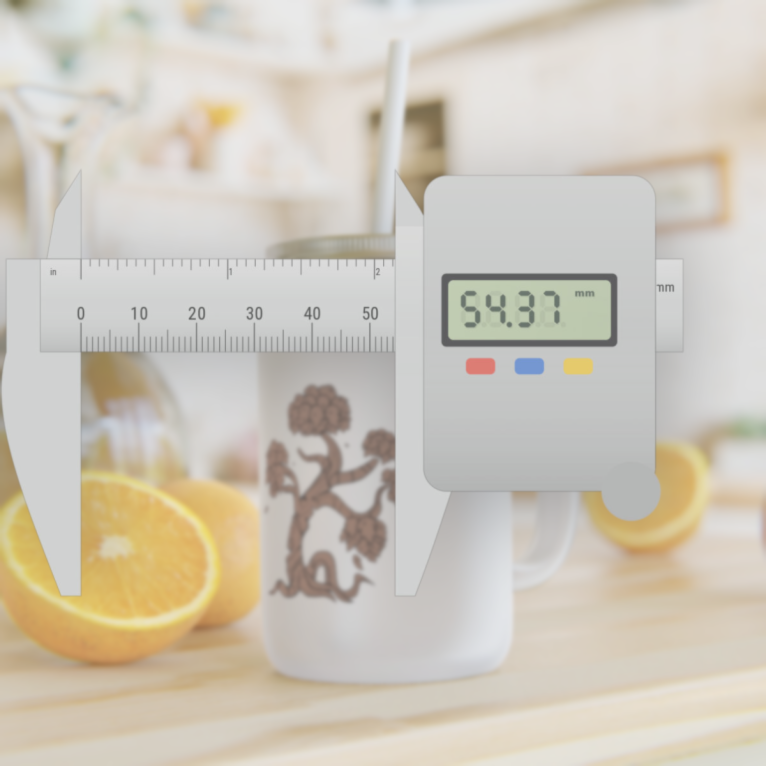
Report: 54.37mm
